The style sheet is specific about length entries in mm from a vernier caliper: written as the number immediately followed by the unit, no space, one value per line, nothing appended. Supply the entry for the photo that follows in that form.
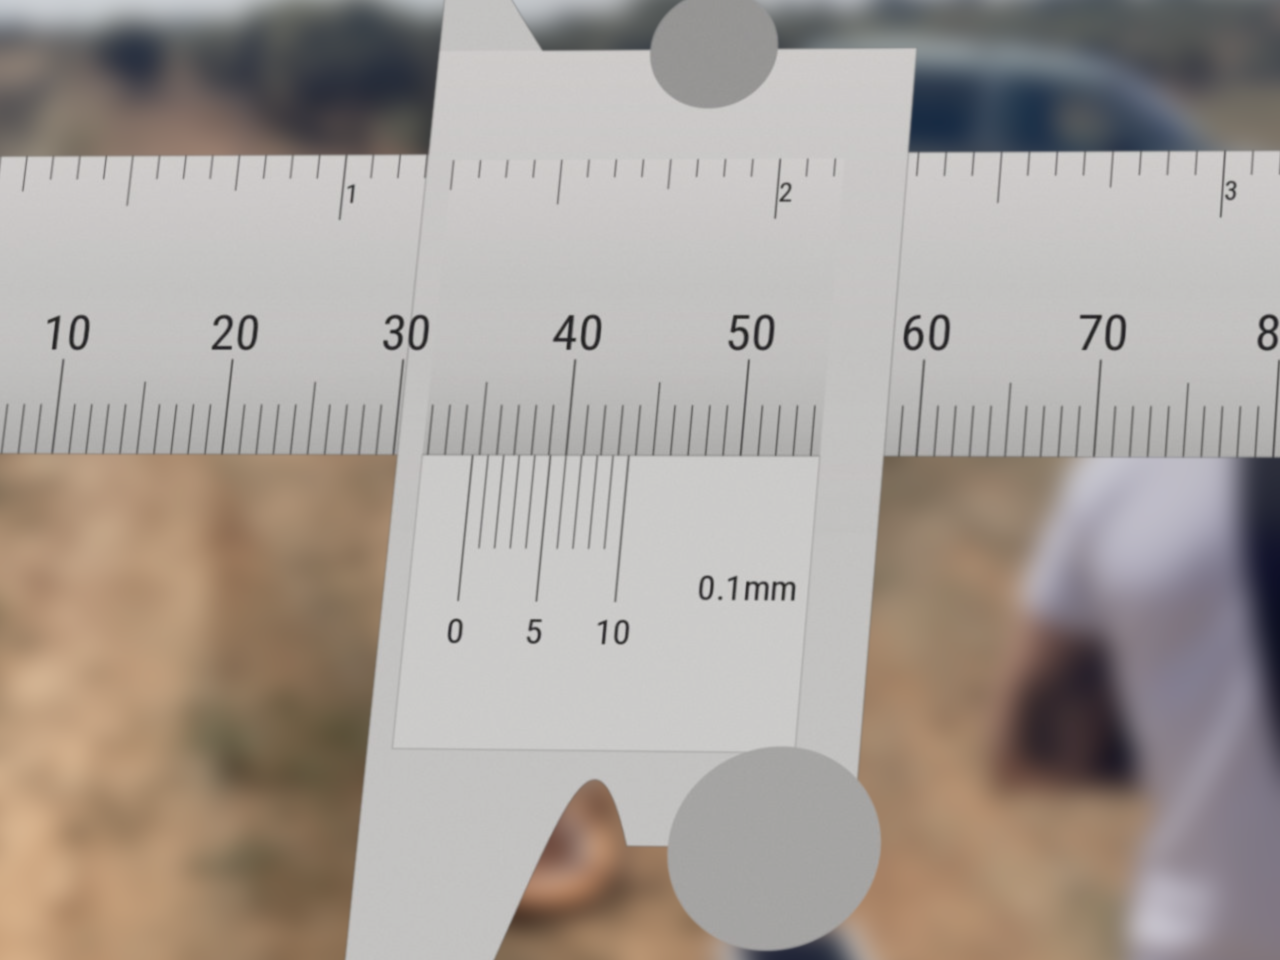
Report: 34.6mm
